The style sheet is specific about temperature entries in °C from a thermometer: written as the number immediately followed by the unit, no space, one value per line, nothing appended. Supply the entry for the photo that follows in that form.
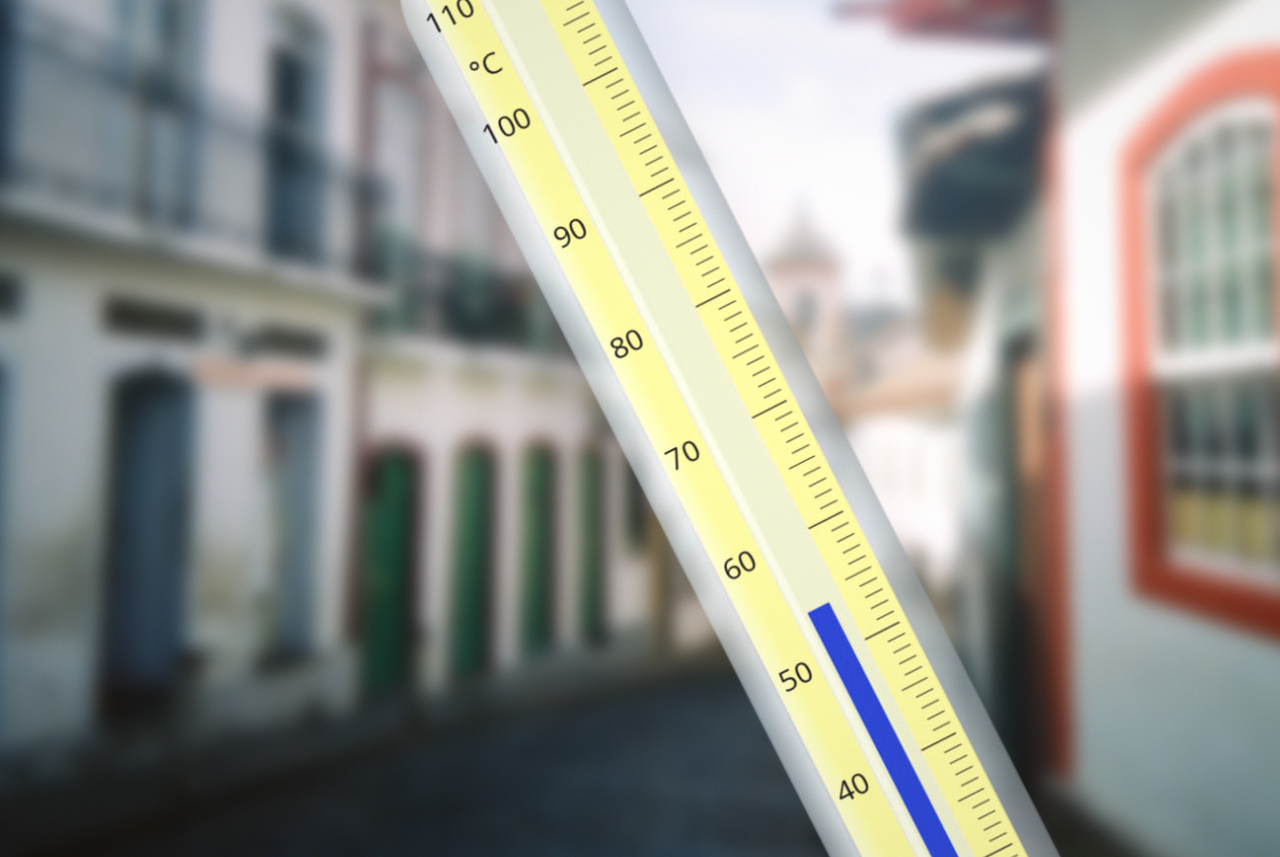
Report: 54°C
